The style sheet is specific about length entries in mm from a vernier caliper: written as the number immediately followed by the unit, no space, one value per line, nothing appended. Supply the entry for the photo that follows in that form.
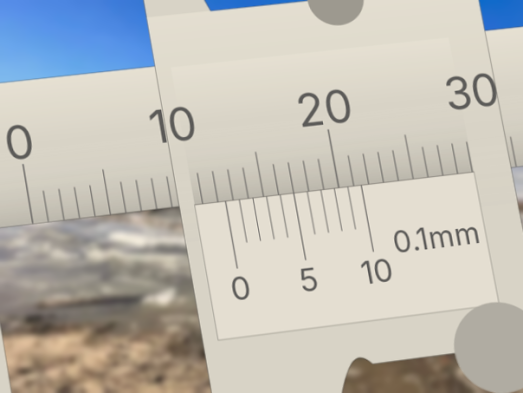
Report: 12.5mm
